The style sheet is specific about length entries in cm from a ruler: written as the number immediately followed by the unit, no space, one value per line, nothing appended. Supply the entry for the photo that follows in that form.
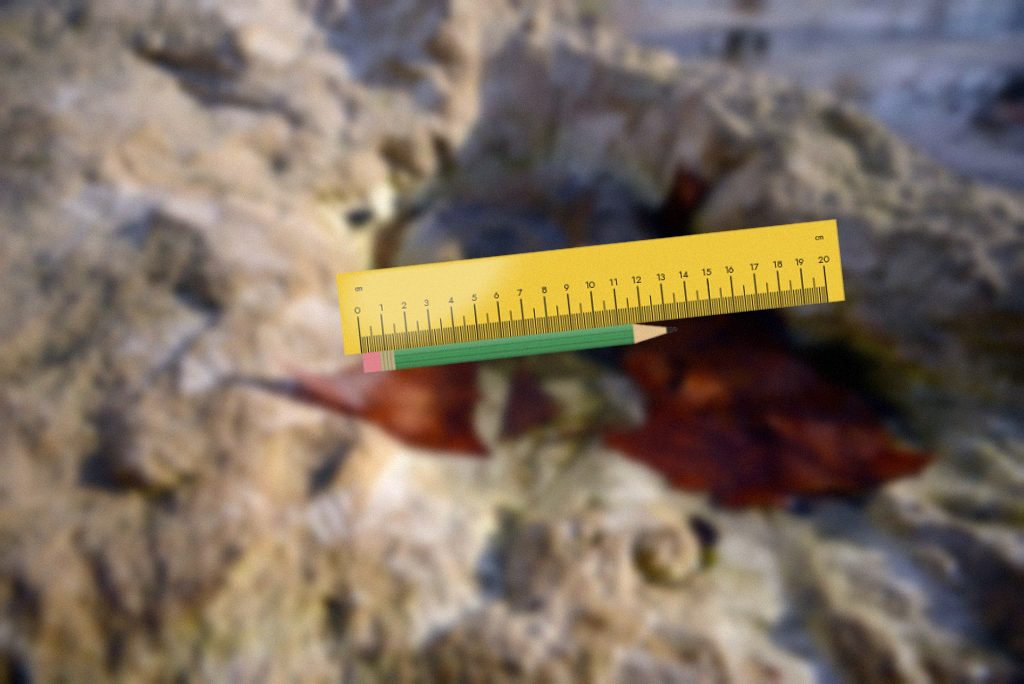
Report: 13.5cm
